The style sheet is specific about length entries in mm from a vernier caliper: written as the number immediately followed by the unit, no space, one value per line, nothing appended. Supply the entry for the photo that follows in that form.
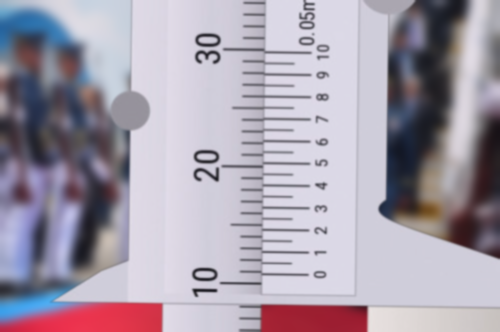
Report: 10.8mm
